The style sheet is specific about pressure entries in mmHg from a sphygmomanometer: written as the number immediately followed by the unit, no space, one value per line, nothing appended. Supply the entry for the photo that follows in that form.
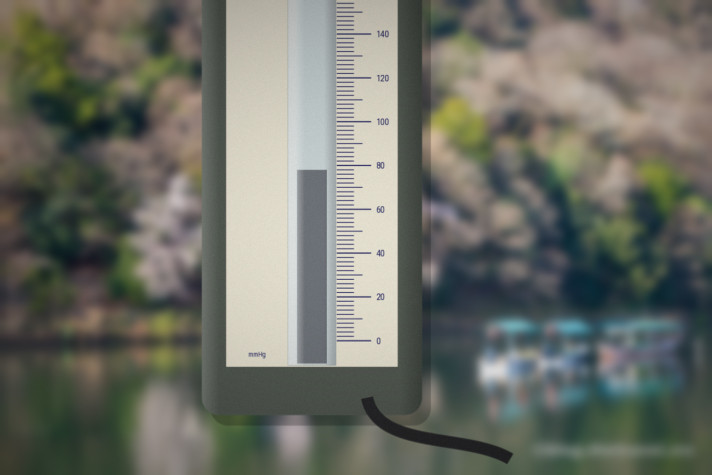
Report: 78mmHg
